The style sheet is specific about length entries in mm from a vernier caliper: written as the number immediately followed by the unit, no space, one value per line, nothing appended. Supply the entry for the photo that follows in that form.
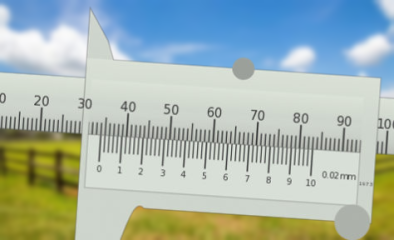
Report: 34.0mm
